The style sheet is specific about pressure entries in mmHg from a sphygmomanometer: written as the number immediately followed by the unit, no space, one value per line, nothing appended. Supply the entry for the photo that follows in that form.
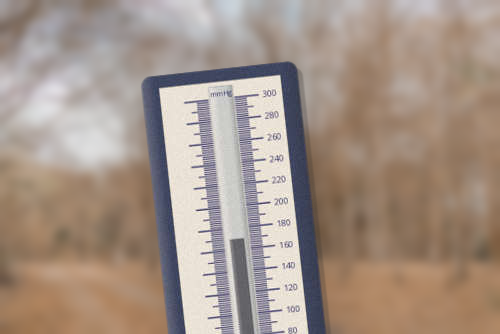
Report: 170mmHg
